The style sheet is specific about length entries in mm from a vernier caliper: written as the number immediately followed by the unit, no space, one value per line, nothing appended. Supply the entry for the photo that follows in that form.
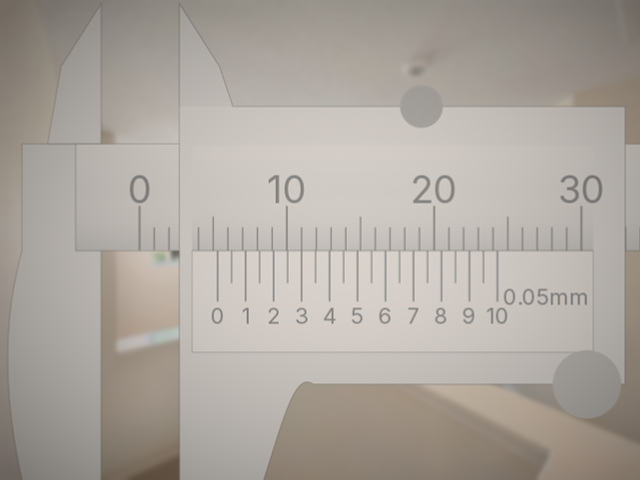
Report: 5.3mm
